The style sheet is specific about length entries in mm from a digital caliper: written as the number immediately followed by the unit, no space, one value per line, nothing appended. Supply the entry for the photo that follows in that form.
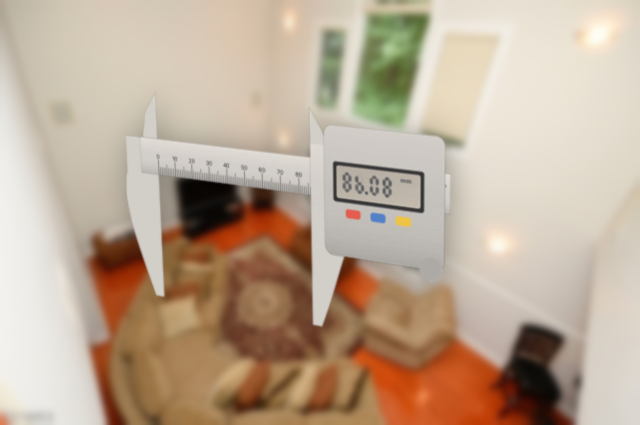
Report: 86.08mm
